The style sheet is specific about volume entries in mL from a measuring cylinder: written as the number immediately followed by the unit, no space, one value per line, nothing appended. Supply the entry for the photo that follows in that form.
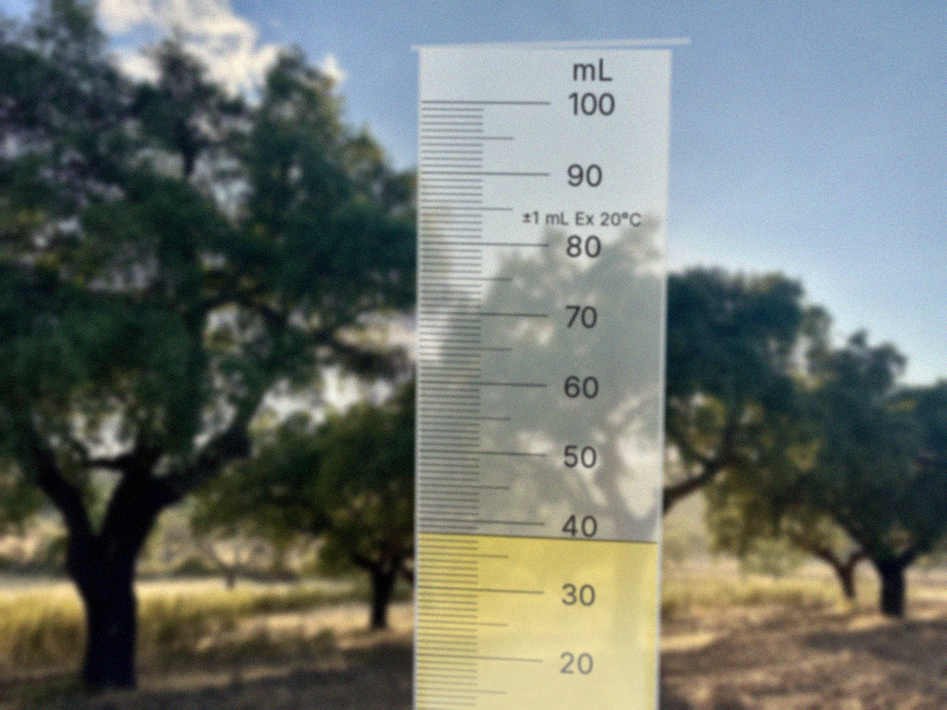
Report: 38mL
